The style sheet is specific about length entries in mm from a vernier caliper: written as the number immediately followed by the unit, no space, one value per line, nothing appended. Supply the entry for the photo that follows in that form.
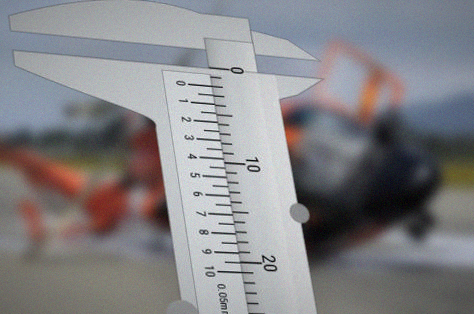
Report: 2.0mm
